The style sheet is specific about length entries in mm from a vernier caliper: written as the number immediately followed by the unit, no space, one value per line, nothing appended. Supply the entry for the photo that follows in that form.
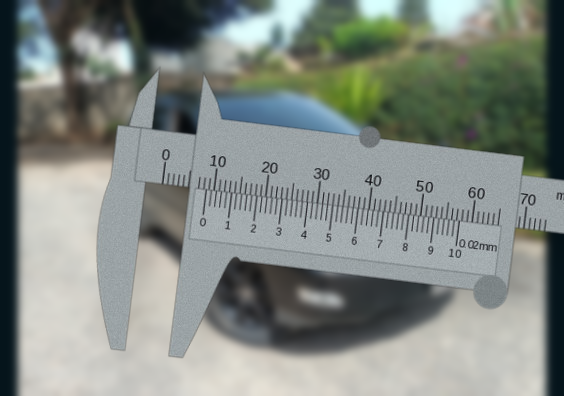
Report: 8.5mm
